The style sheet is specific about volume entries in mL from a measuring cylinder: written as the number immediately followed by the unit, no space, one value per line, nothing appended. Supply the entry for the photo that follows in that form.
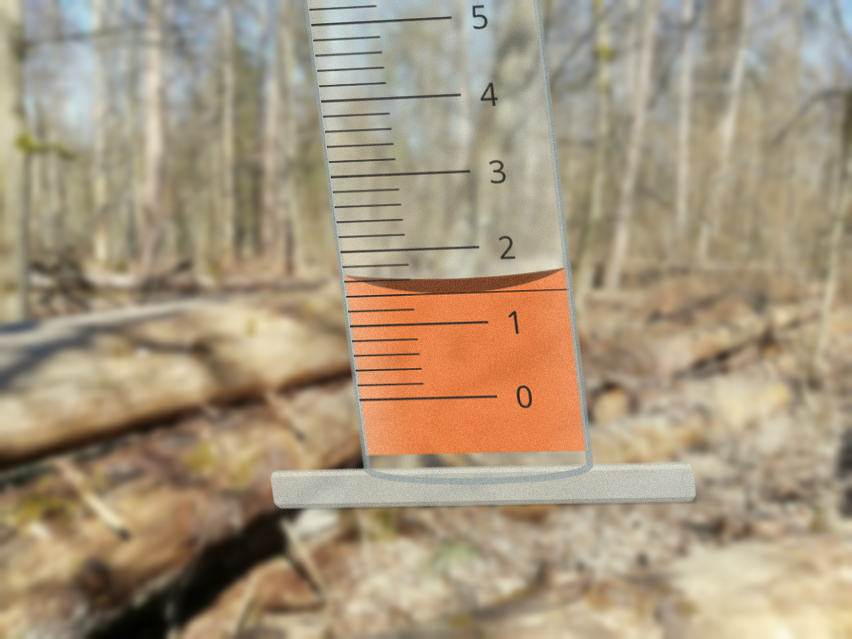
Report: 1.4mL
